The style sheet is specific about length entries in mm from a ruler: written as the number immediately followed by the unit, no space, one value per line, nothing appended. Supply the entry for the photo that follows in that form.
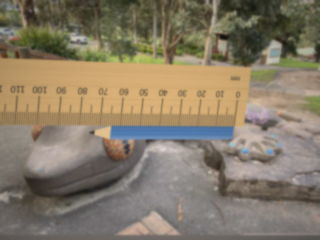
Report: 75mm
